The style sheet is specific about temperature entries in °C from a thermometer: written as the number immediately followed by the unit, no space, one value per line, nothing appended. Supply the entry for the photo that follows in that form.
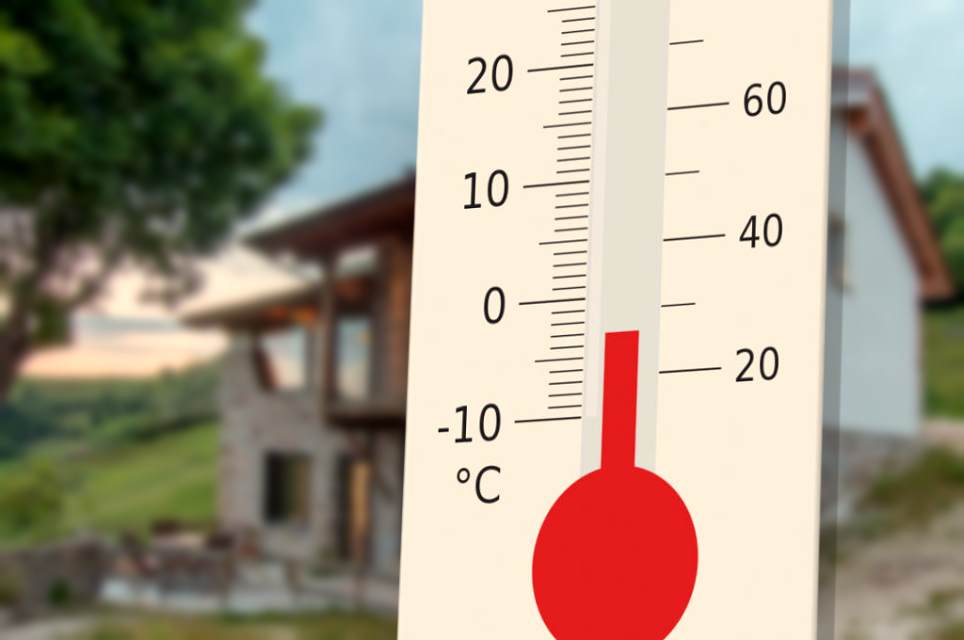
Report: -3°C
